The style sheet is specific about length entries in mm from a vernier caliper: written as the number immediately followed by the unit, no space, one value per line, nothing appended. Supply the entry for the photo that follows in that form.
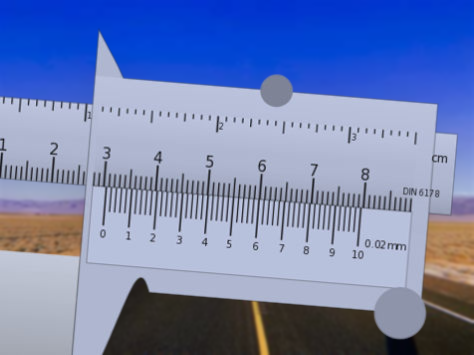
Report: 30.5mm
